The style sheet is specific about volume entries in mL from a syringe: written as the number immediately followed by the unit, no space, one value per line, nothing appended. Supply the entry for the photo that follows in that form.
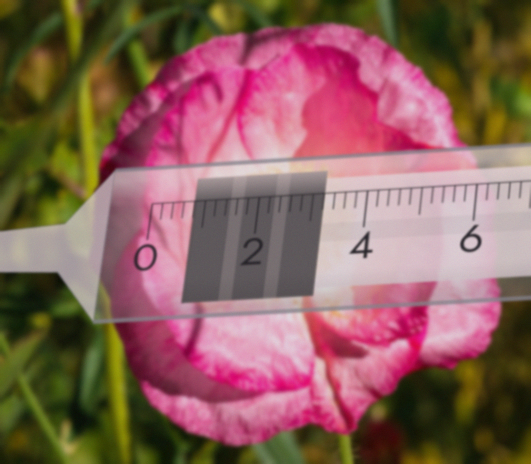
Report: 0.8mL
